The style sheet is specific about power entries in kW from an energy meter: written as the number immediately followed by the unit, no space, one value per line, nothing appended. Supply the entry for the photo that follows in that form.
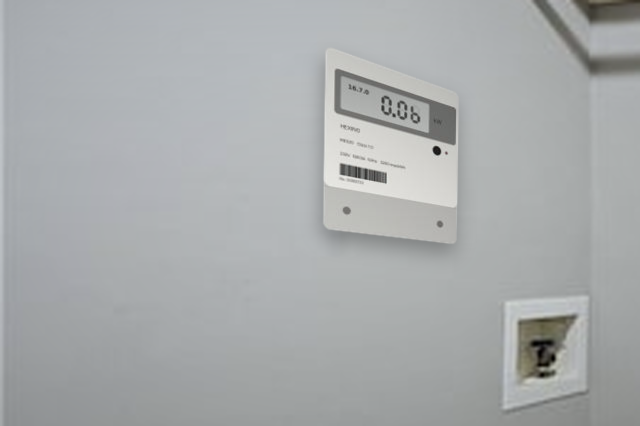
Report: 0.06kW
